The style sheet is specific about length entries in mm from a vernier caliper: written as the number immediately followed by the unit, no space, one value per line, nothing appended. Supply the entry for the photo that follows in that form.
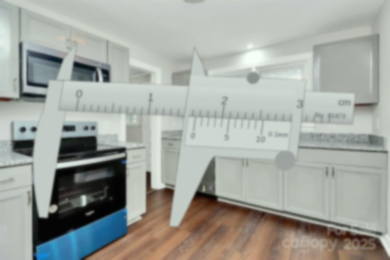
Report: 16.4mm
